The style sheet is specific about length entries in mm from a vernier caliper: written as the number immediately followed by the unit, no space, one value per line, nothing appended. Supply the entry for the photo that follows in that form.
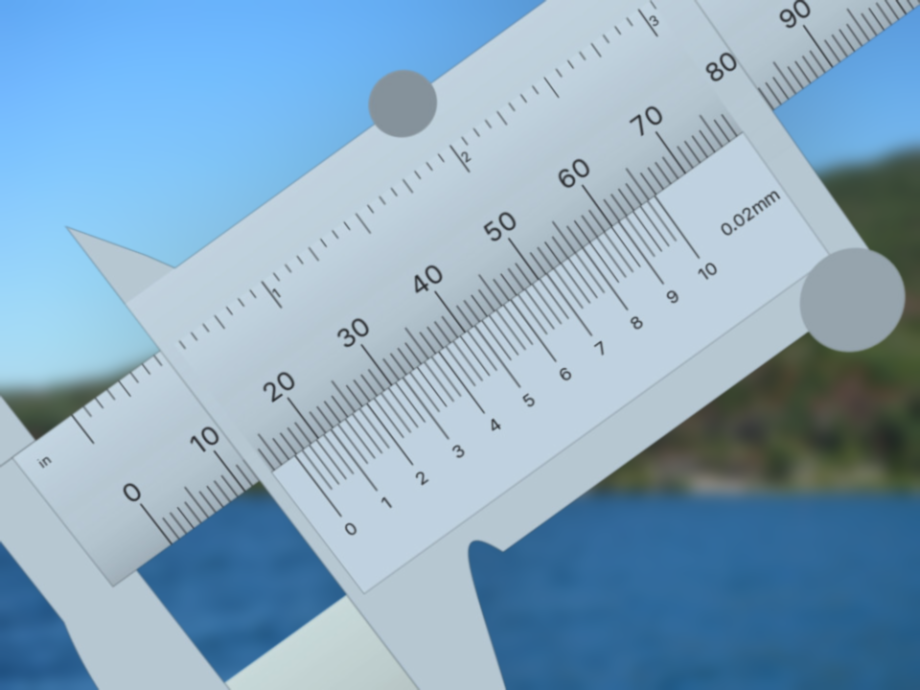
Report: 16.8mm
